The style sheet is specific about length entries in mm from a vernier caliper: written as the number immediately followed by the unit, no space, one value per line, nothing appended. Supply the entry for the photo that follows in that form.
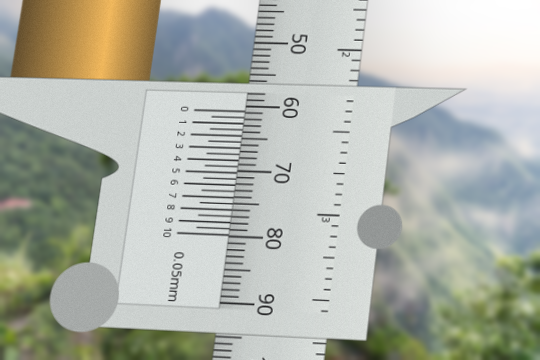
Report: 60.8mm
